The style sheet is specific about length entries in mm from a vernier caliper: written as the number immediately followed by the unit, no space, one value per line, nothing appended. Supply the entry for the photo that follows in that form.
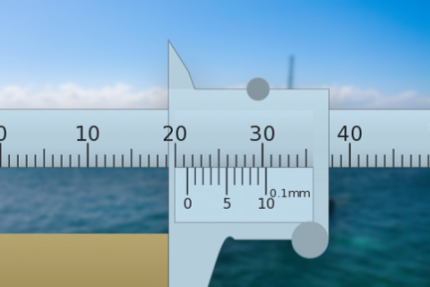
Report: 21.4mm
